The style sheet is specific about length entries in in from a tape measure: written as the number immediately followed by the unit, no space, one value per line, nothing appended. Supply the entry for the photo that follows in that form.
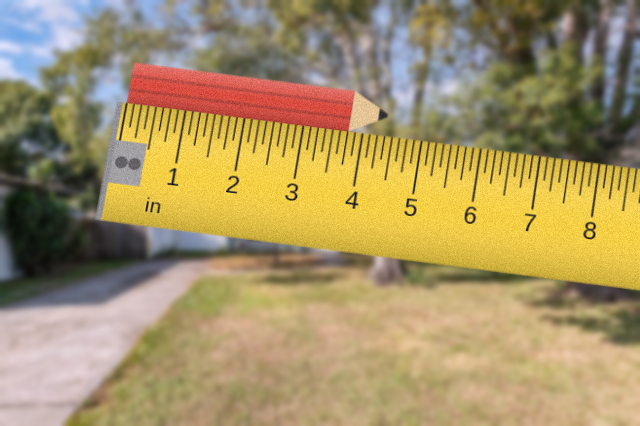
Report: 4.375in
